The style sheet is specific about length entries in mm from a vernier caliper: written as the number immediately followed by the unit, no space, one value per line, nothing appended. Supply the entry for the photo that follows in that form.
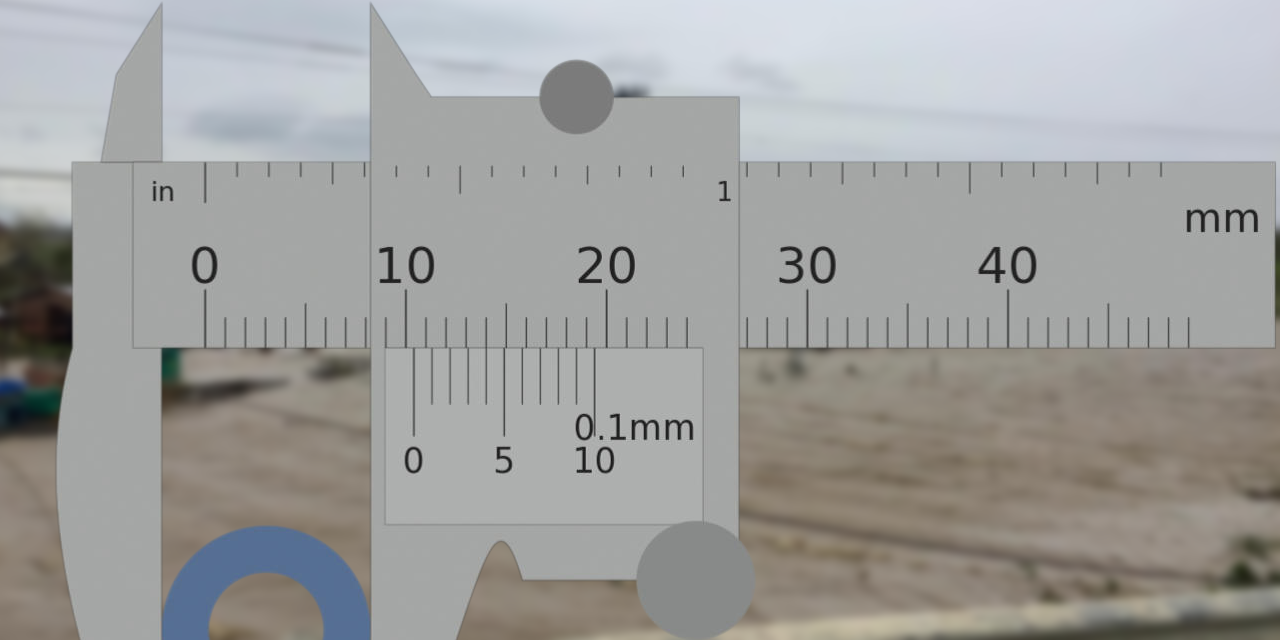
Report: 10.4mm
